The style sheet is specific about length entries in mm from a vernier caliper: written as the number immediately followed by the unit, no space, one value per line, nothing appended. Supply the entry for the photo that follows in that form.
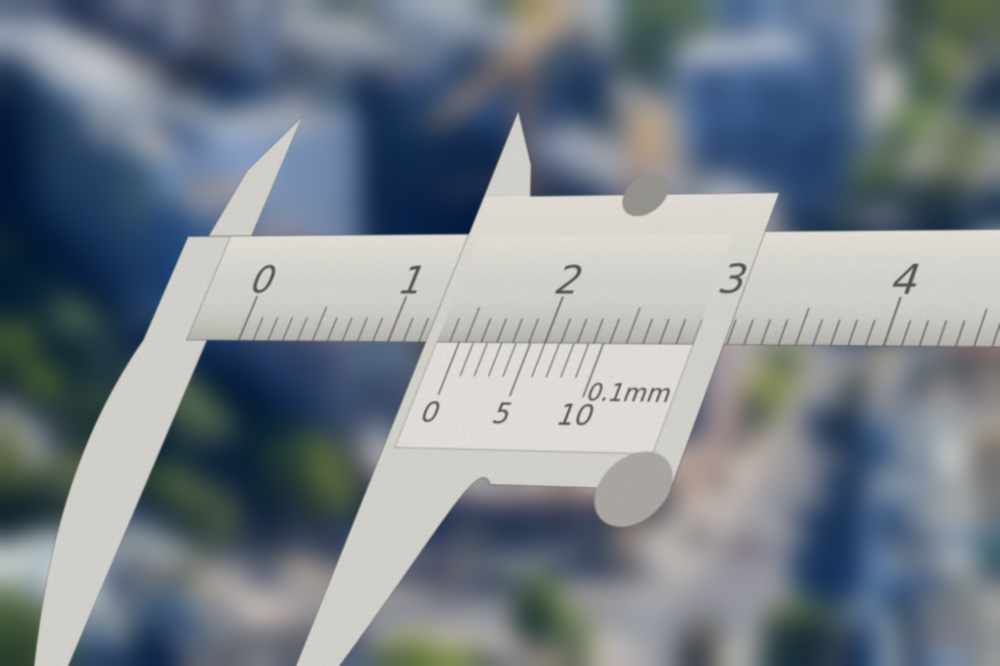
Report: 14.6mm
